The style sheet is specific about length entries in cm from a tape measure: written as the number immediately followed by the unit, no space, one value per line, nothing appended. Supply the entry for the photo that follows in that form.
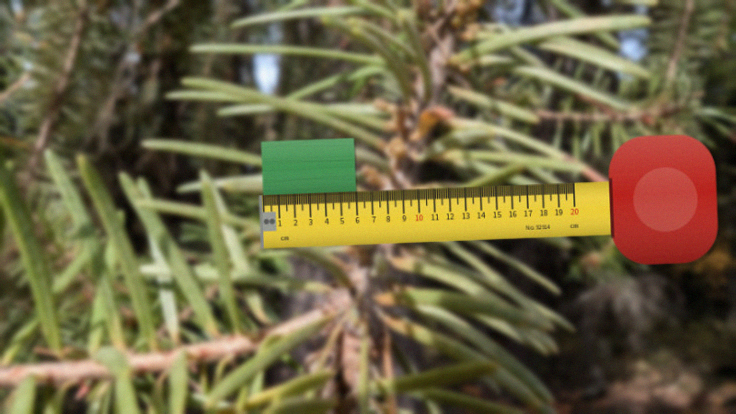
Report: 6cm
